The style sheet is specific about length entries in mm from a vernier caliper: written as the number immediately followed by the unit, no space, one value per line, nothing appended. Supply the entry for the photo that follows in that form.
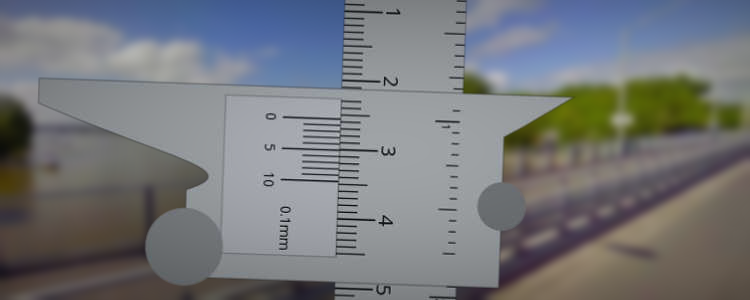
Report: 25.6mm
